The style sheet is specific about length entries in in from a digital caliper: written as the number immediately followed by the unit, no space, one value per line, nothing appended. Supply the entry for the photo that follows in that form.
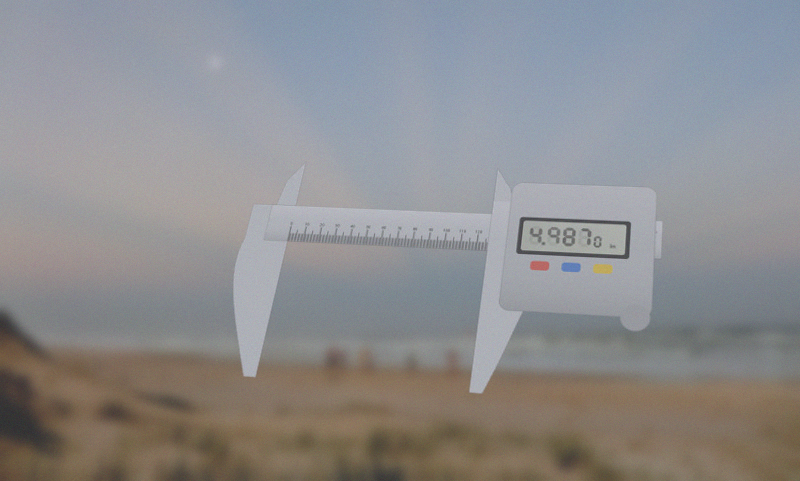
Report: 4.9870in
